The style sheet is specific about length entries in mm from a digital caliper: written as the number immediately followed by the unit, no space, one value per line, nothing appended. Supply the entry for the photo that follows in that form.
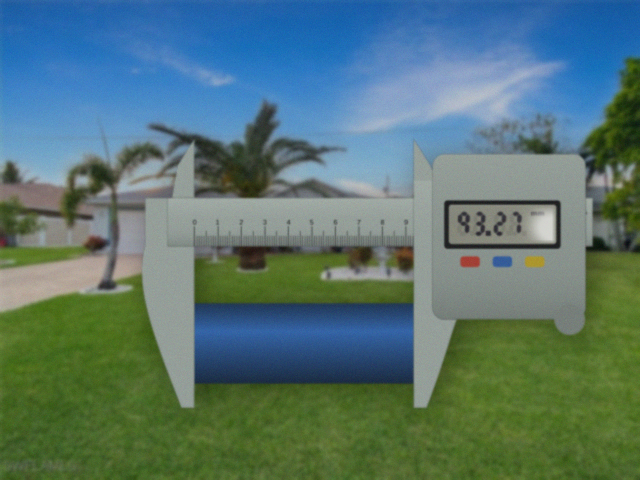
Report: 93.27mm
